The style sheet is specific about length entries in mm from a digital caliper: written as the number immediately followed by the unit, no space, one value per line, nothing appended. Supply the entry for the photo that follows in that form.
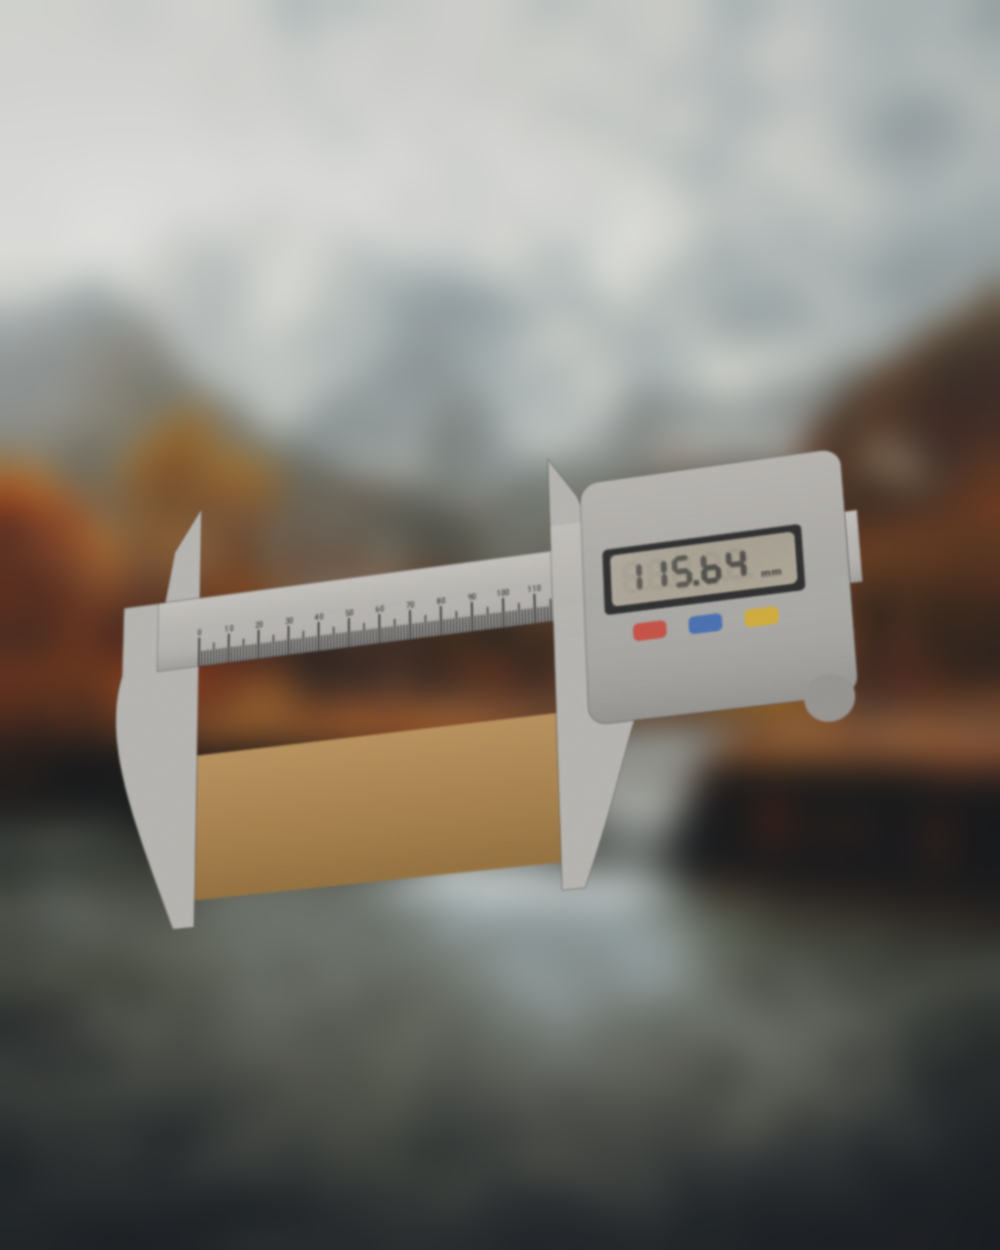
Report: 115.64mm
